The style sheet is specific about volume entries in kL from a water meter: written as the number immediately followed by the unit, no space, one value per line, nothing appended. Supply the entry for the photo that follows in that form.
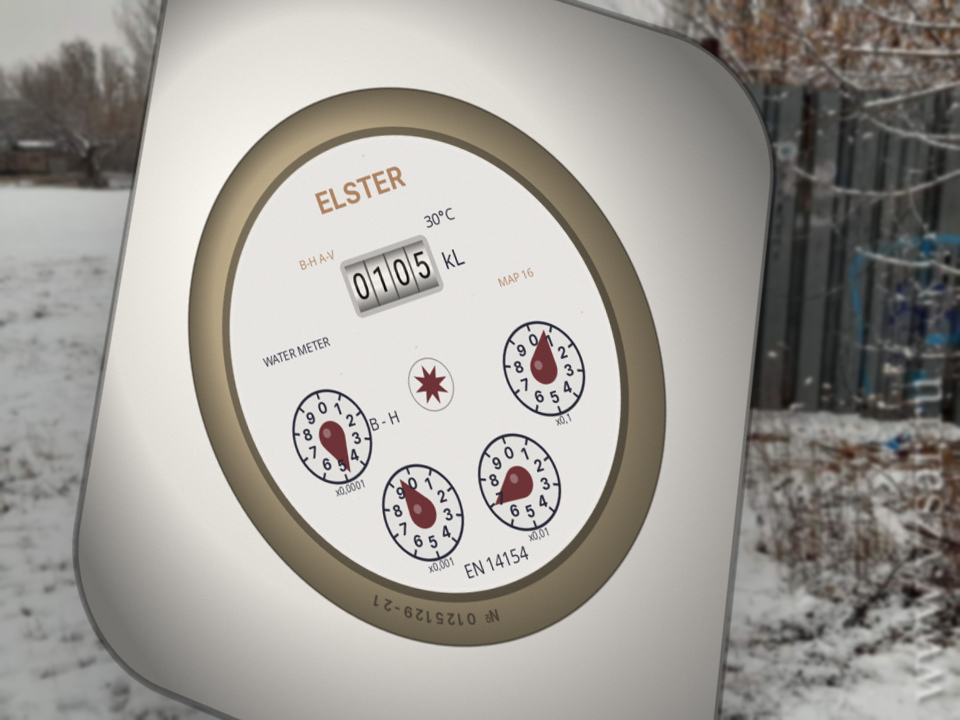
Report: 105.0694kL
